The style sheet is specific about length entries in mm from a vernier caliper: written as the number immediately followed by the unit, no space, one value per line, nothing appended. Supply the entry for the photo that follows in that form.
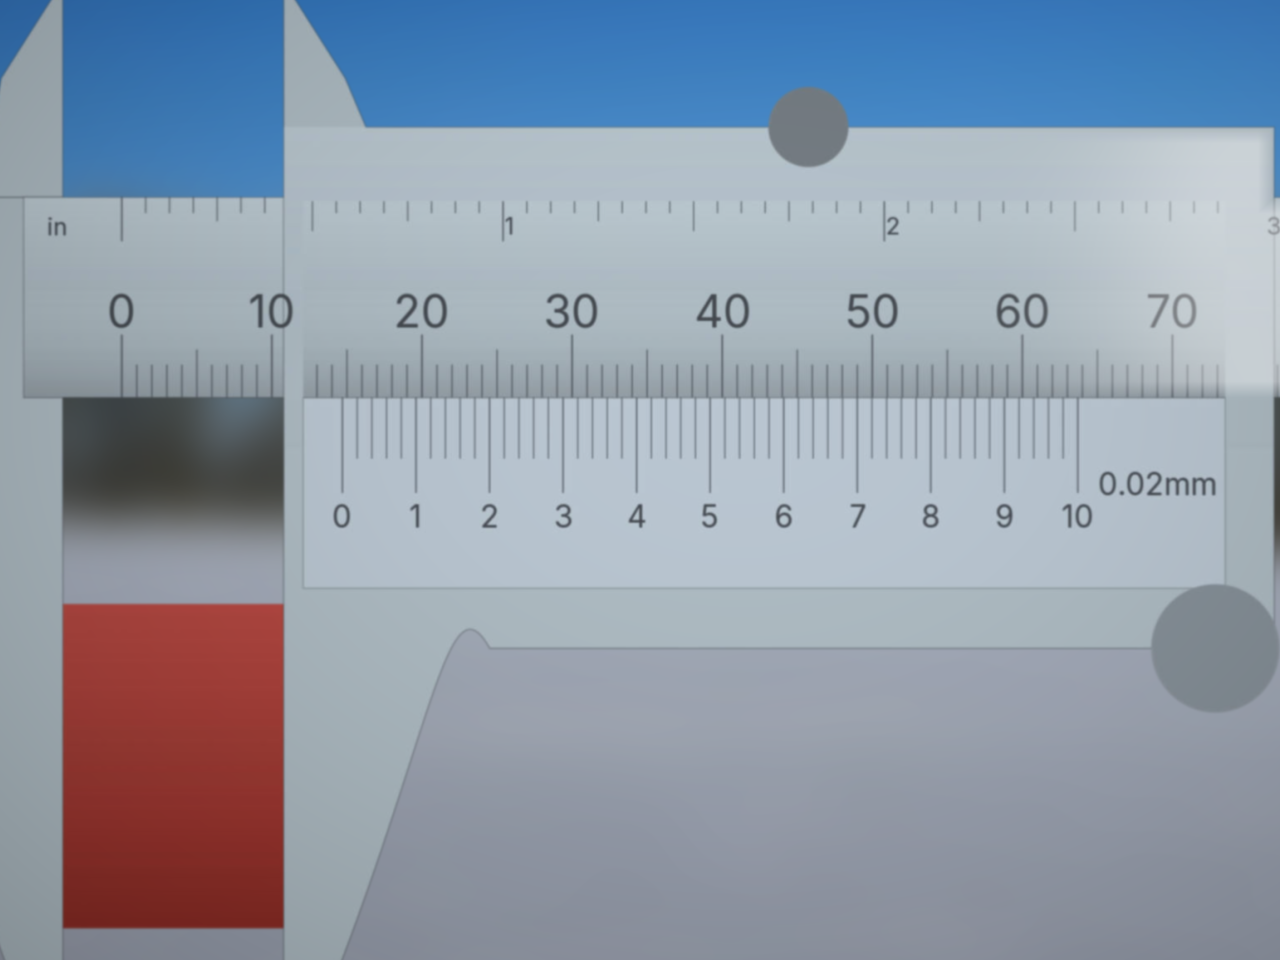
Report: 14.7mm
